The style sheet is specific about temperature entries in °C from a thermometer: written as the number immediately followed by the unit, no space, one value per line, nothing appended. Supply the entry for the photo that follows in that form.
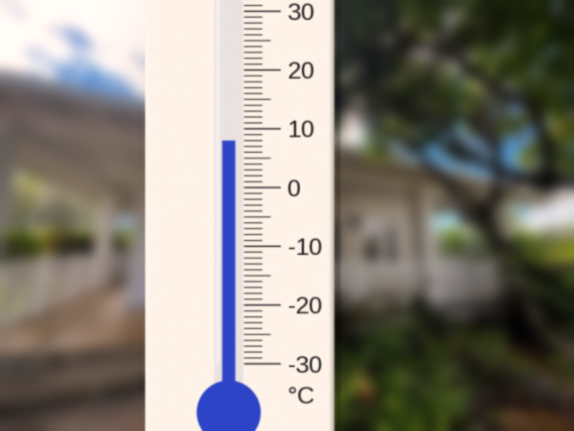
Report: 8°C
